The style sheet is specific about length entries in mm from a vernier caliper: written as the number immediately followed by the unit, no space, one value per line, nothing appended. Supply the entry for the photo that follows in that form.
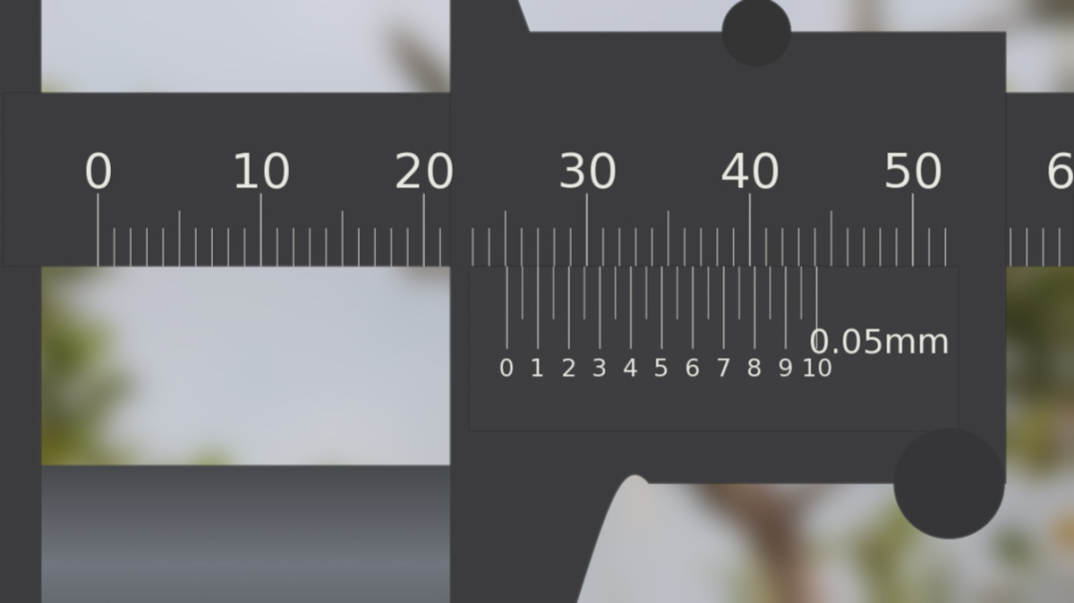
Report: 25.1mm
